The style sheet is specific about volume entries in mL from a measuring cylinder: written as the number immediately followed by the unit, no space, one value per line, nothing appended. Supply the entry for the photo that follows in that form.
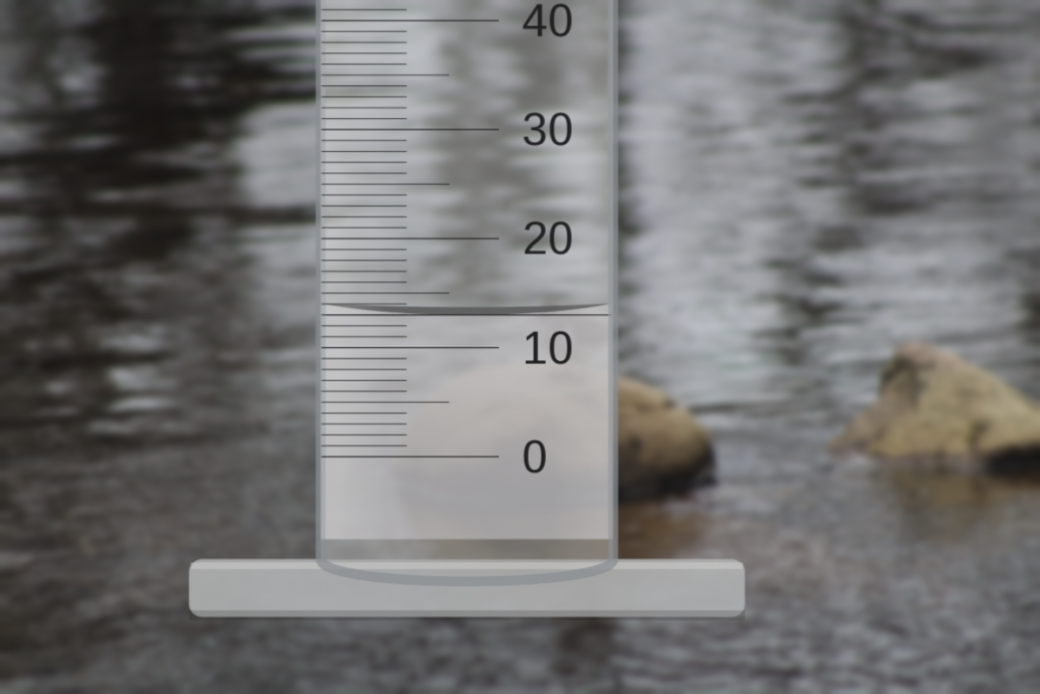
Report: 13mL
